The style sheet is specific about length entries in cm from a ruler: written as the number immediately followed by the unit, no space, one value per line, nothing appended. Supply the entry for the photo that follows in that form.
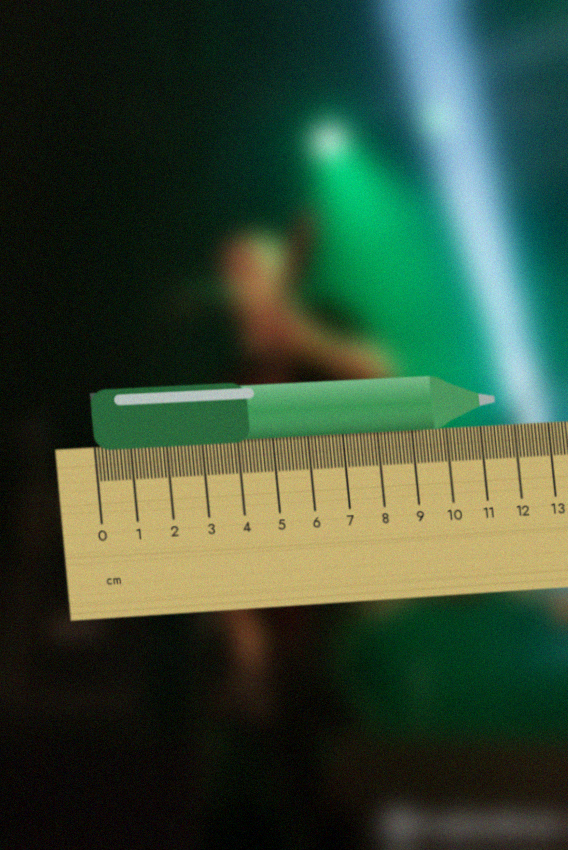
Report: 11.5cm
